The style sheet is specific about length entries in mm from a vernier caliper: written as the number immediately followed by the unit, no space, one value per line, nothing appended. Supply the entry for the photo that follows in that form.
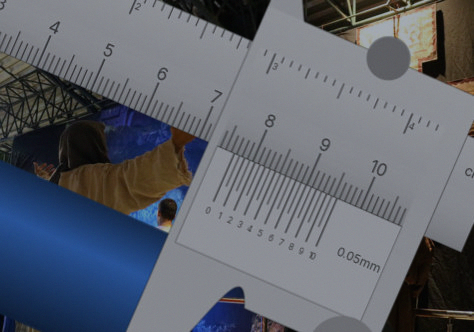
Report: 76.6mm
